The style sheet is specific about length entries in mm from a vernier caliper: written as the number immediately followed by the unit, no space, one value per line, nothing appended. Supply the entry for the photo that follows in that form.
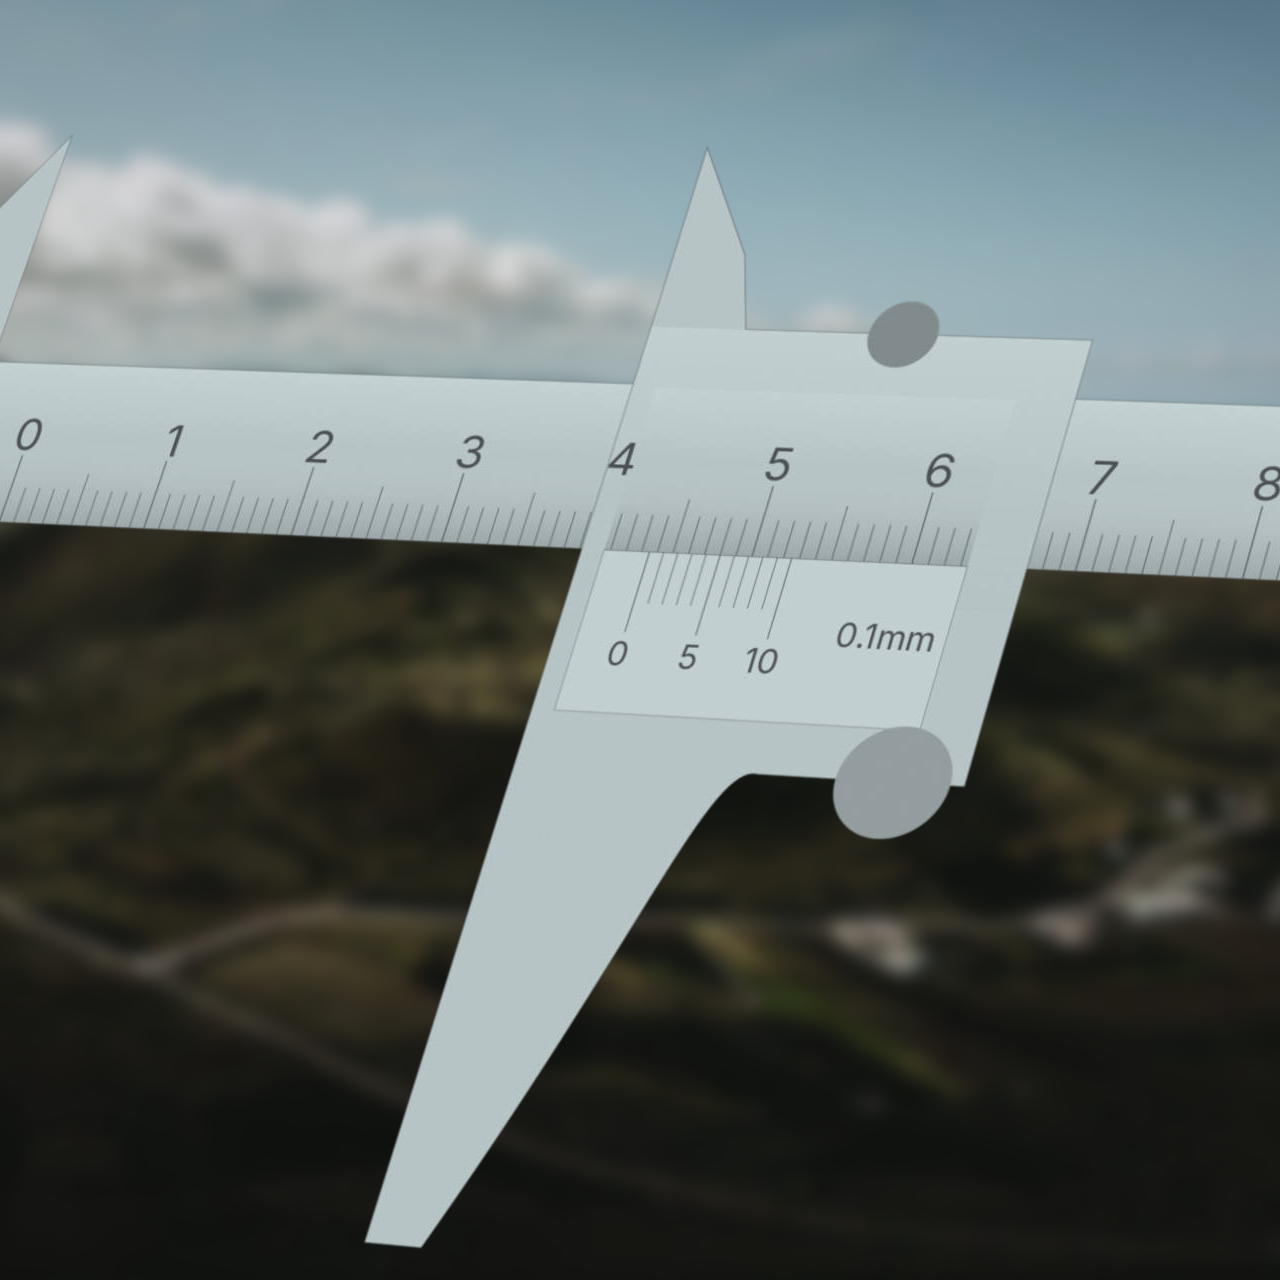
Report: 43.5mm
